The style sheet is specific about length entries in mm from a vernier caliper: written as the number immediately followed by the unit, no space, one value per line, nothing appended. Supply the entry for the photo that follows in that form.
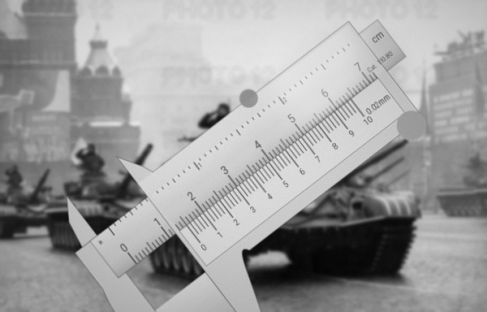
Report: 15.0mm
